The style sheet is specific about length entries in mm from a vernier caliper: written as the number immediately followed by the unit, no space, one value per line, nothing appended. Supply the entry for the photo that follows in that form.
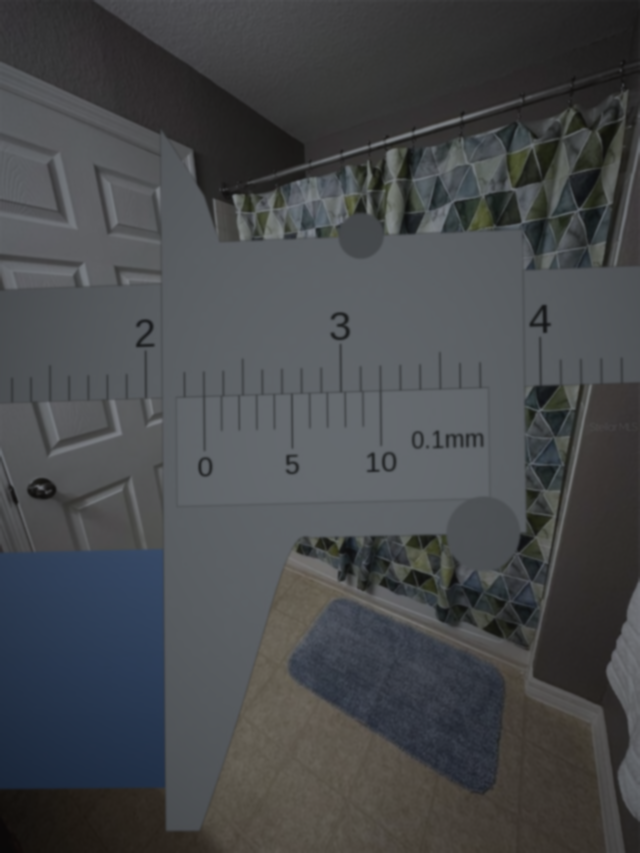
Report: 23.0mm
